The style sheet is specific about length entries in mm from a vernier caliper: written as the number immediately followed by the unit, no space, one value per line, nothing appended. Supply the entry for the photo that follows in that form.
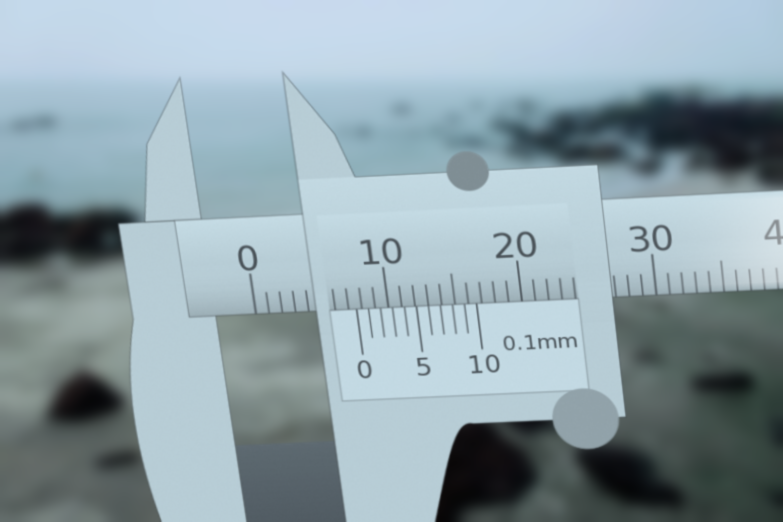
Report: 7.6mm
